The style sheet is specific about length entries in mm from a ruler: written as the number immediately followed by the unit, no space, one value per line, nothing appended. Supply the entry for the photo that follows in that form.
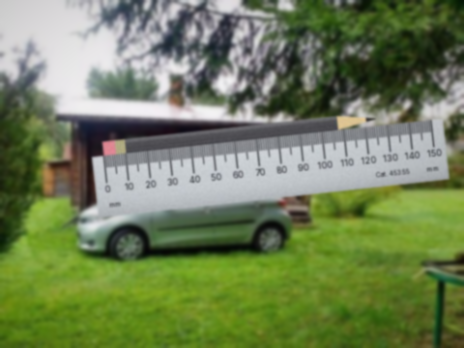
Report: 125mm
